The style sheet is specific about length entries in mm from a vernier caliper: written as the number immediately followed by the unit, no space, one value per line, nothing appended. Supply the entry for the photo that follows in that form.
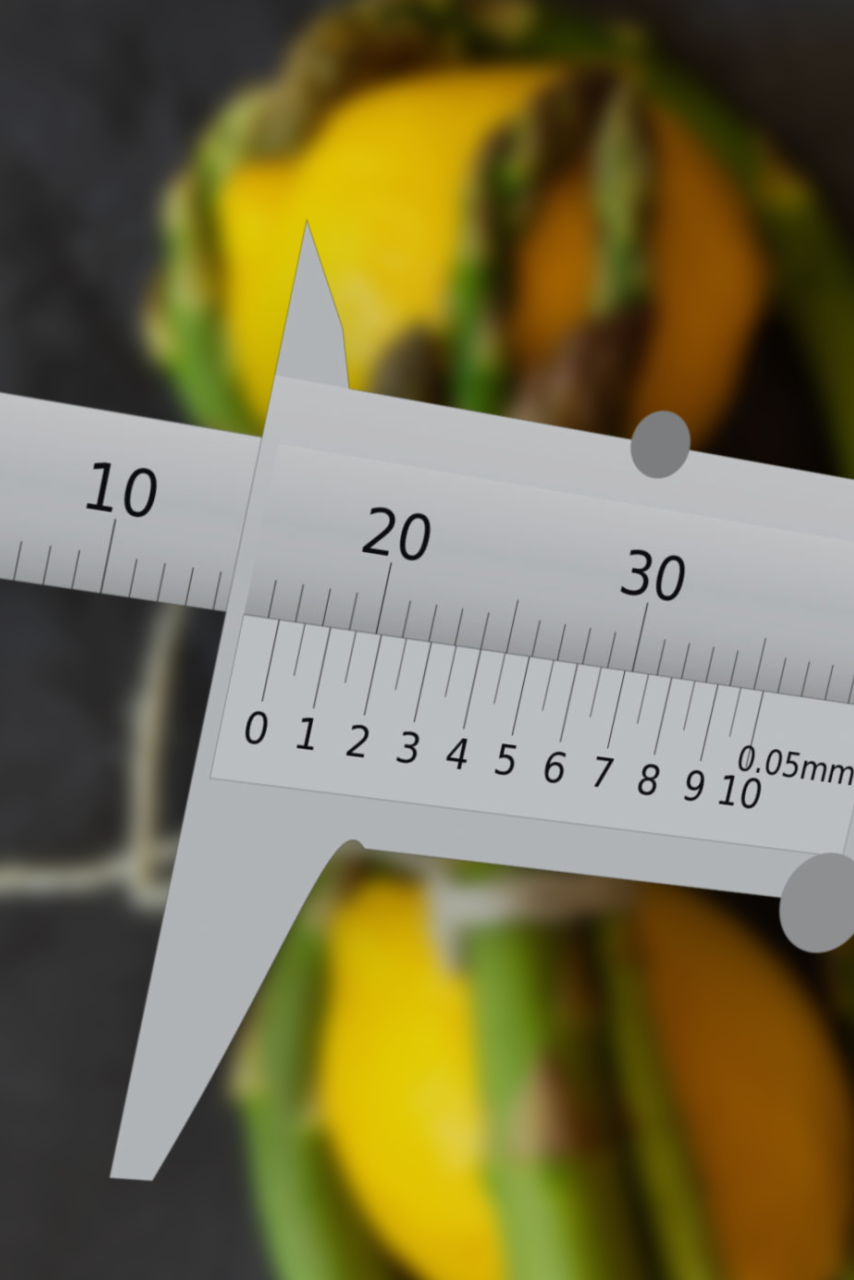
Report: 16.4mm
